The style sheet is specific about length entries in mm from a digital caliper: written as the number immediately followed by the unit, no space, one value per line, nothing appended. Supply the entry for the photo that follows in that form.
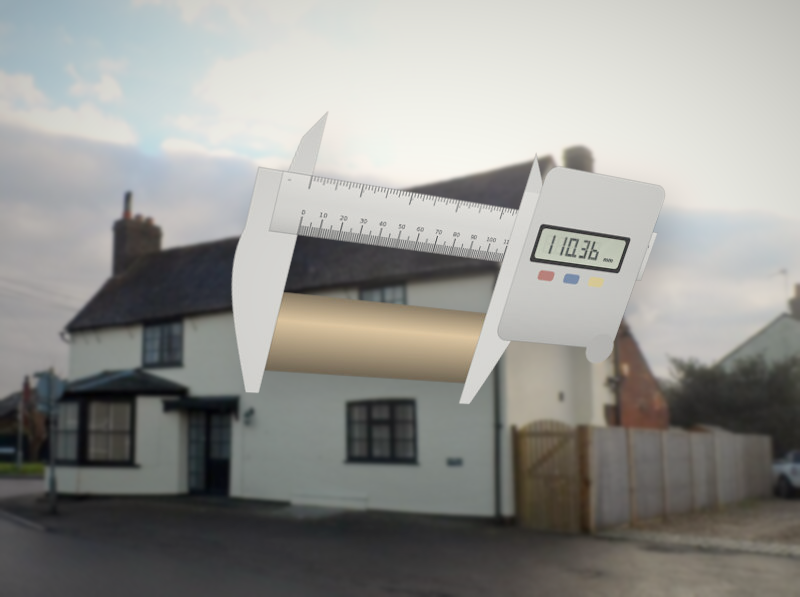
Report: 110.36mm
